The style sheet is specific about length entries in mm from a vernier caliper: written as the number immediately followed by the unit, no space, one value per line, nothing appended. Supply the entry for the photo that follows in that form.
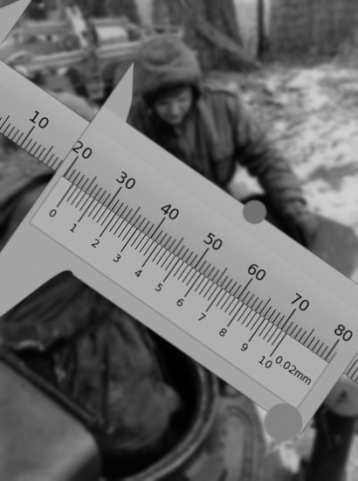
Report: 22.2mm
